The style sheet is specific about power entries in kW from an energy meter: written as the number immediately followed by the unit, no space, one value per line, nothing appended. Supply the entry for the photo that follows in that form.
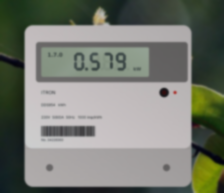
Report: 0.579kW
